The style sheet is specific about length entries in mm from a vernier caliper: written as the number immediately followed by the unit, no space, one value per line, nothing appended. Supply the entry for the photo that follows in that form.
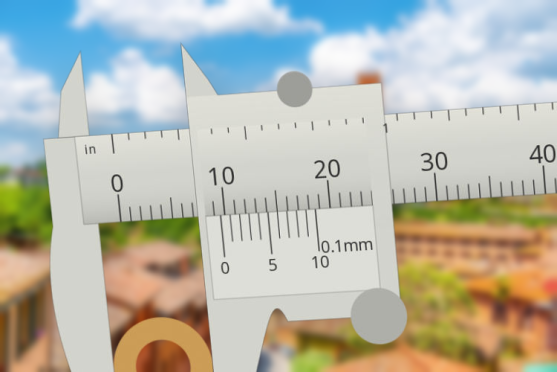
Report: 9.6mm
